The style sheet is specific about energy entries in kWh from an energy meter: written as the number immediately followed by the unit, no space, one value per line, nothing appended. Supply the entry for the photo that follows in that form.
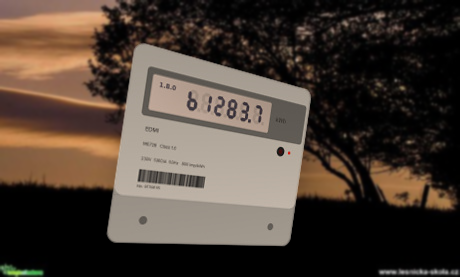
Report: 61283.7kWh
